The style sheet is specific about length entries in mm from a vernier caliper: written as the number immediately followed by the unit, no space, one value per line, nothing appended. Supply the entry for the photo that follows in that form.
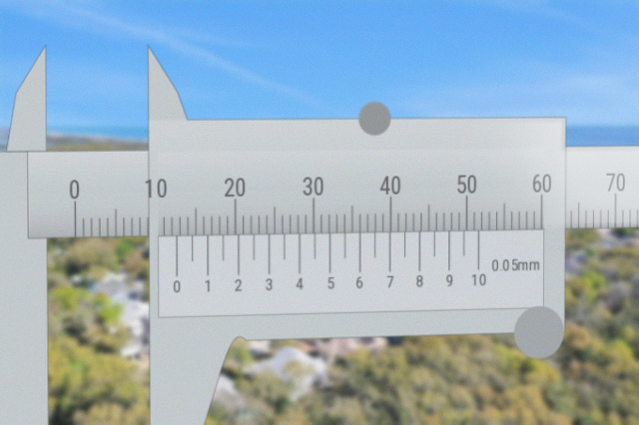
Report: 12.6mm
